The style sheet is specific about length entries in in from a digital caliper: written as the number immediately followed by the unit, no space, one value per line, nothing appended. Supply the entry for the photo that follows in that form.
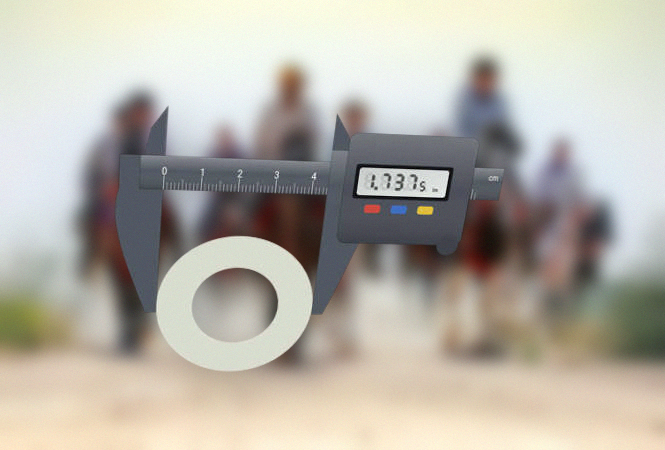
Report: 1.7375in
